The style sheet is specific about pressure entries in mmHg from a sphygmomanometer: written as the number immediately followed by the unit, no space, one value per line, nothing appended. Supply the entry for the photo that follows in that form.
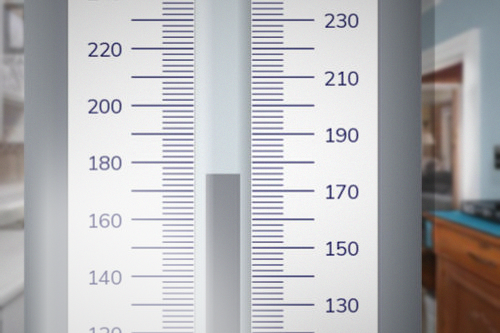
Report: 176mmHg
